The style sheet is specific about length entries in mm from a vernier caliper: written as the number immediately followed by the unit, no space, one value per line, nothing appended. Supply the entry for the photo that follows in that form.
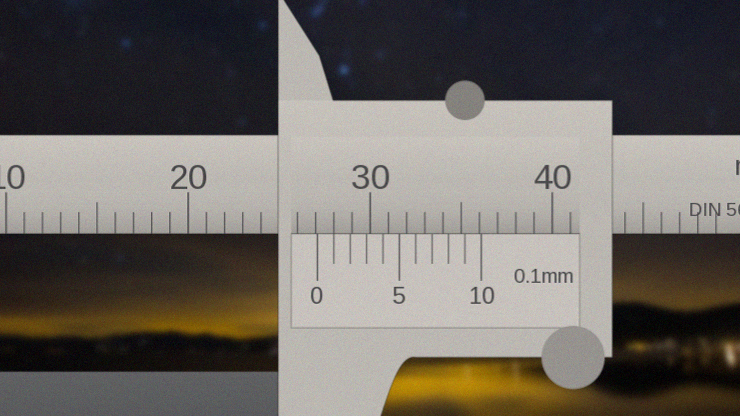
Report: 27.1mm
